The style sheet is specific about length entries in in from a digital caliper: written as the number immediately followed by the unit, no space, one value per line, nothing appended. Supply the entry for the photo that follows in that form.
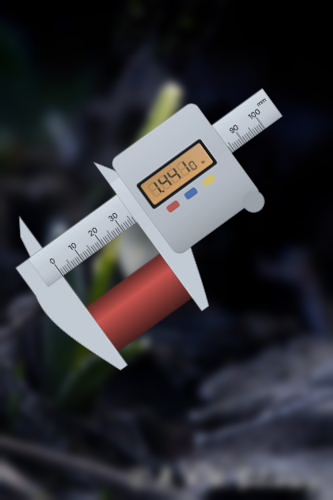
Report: 1.4410in
